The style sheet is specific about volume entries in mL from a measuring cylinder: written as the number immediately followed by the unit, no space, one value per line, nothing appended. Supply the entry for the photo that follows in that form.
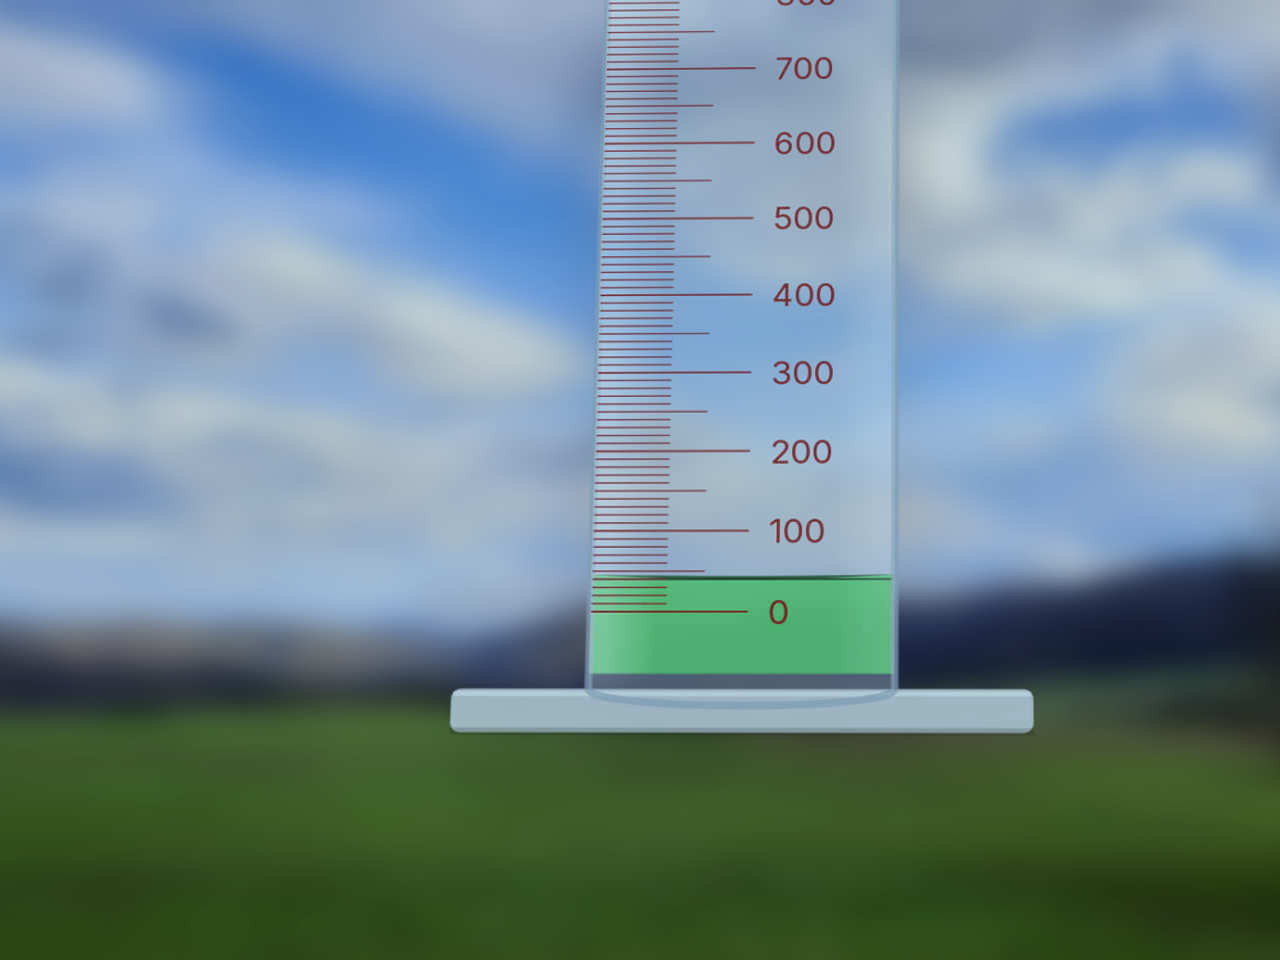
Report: 40mL
